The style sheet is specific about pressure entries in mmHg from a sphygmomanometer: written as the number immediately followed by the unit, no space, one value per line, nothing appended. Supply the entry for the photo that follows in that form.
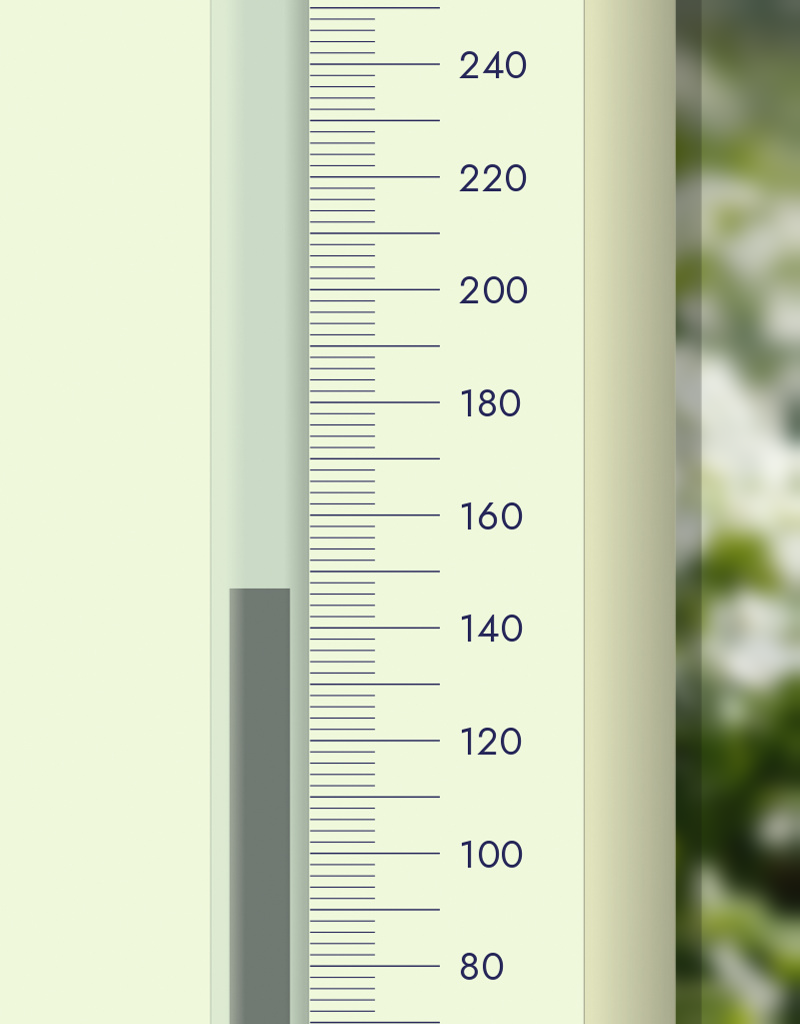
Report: 147mmHg
